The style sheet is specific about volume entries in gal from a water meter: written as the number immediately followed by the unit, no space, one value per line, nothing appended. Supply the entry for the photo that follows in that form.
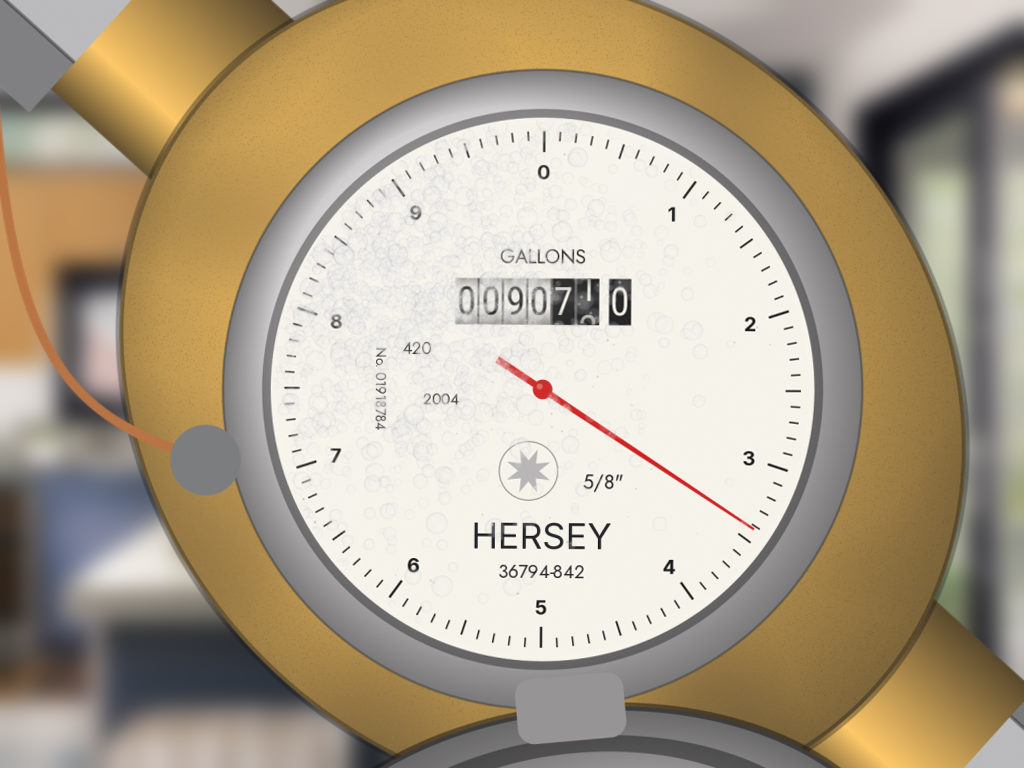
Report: 90713.4gal
